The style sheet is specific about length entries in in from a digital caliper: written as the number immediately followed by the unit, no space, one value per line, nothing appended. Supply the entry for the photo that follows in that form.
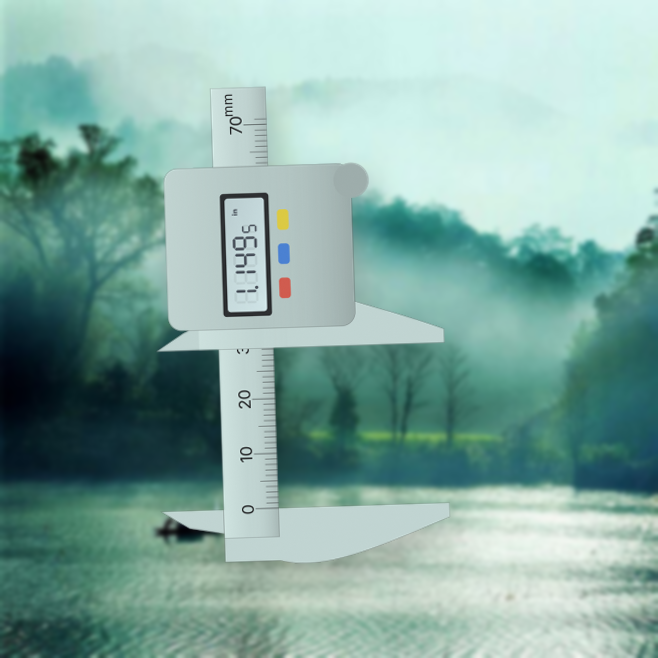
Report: 1.1495in
